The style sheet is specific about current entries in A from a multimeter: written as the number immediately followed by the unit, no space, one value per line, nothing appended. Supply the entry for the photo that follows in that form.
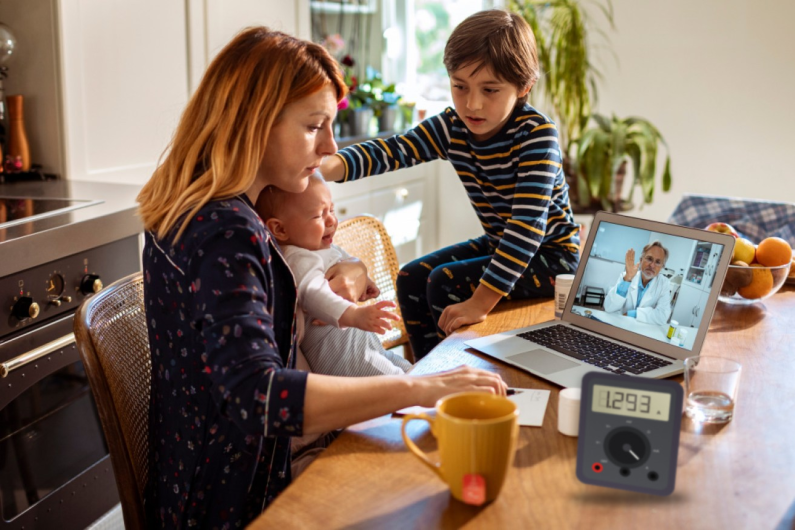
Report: 1.293A
